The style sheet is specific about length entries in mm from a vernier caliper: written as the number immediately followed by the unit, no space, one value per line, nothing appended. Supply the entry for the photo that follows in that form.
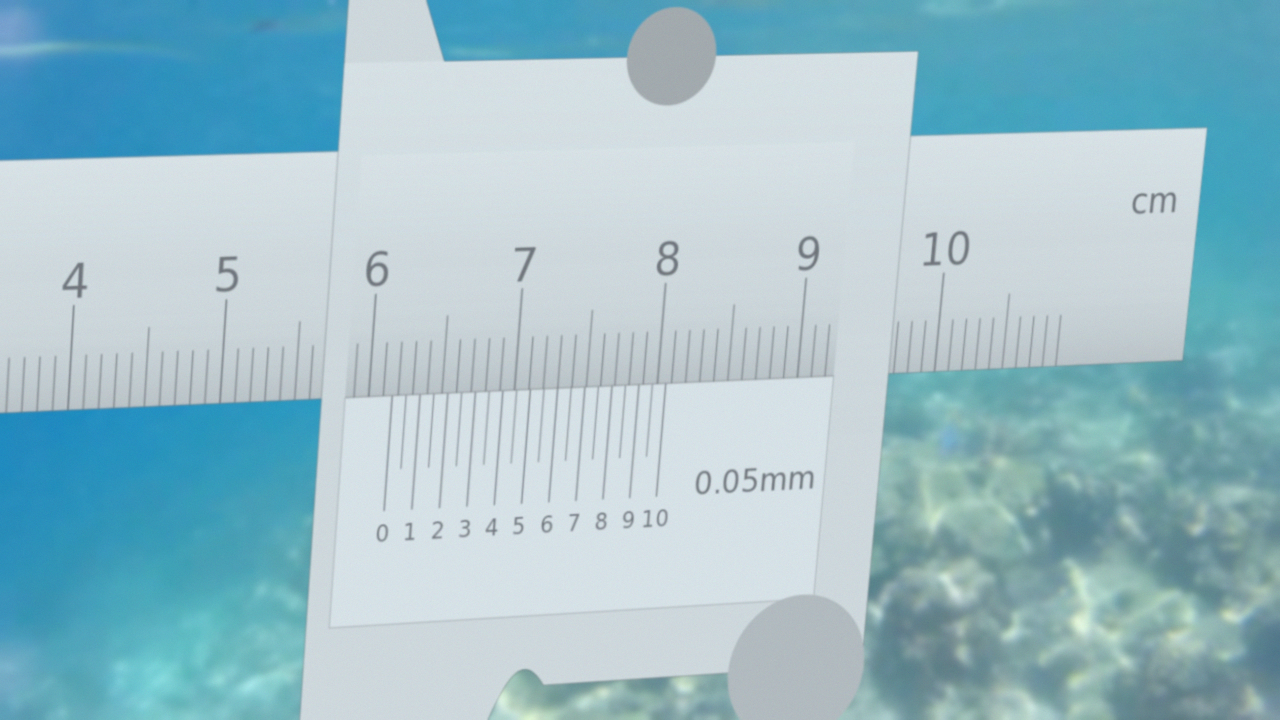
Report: 61.6mm
